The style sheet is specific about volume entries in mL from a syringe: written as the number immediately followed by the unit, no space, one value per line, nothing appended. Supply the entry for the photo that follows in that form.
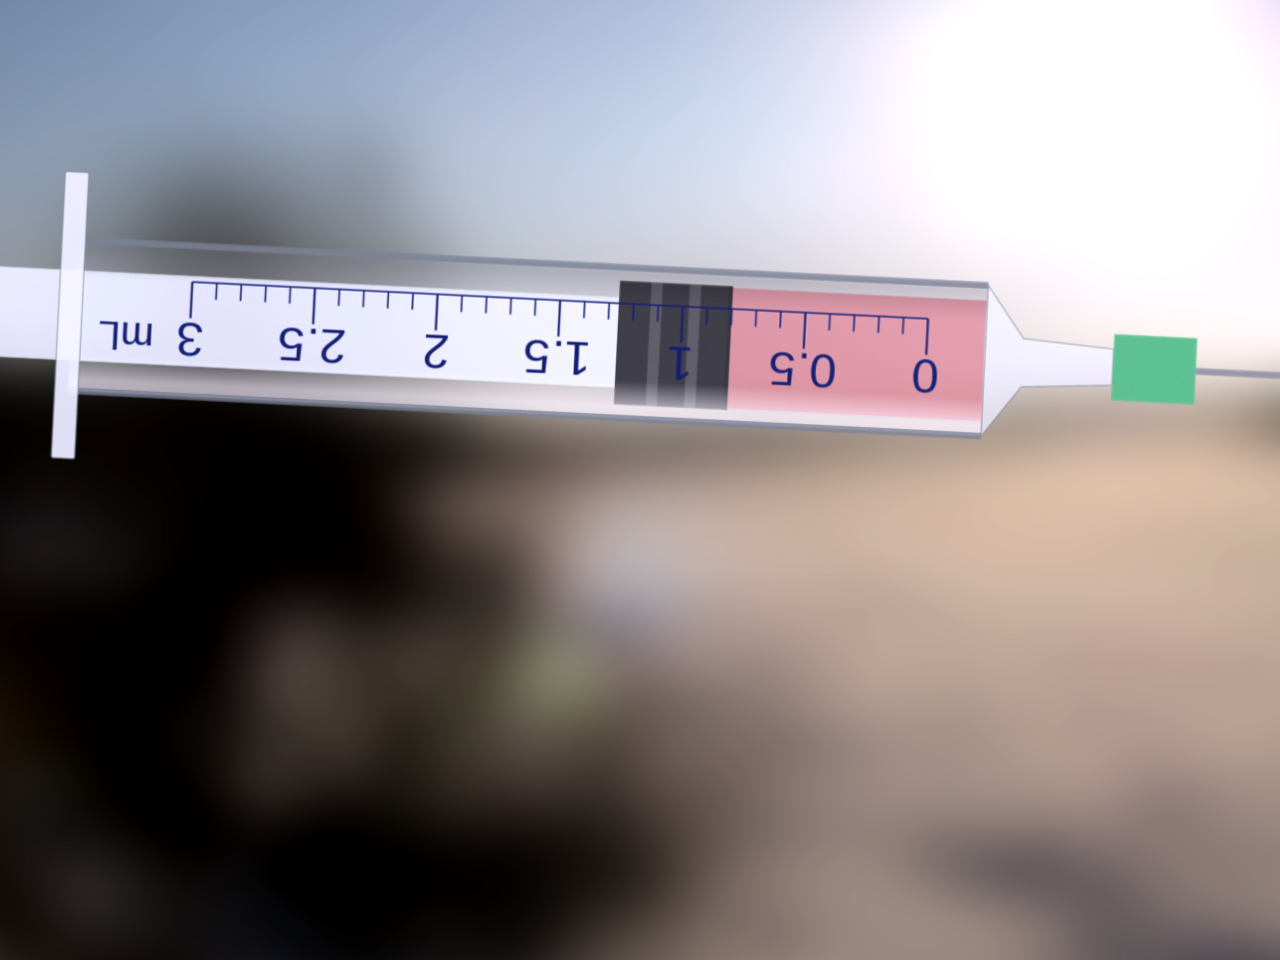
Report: 0.8mL
